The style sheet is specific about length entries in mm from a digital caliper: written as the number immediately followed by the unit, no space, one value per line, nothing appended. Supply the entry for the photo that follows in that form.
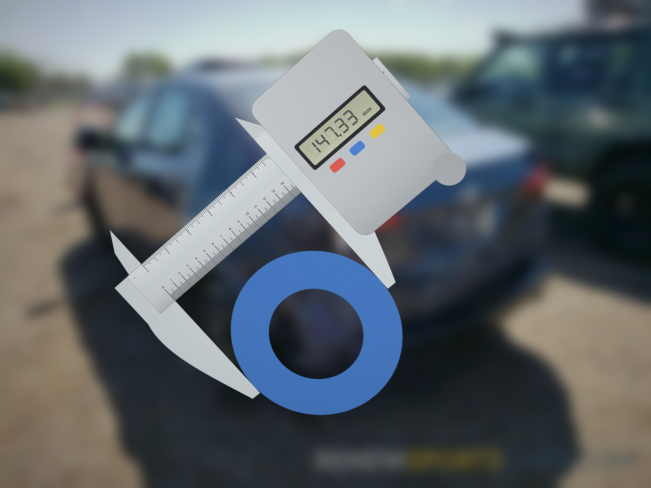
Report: 147.33mm
